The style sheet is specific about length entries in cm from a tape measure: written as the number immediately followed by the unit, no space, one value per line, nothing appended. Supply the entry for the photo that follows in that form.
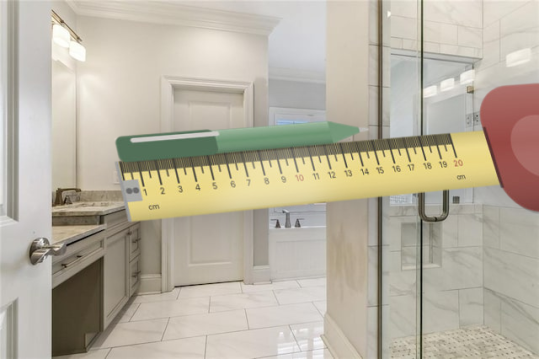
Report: 15cm
